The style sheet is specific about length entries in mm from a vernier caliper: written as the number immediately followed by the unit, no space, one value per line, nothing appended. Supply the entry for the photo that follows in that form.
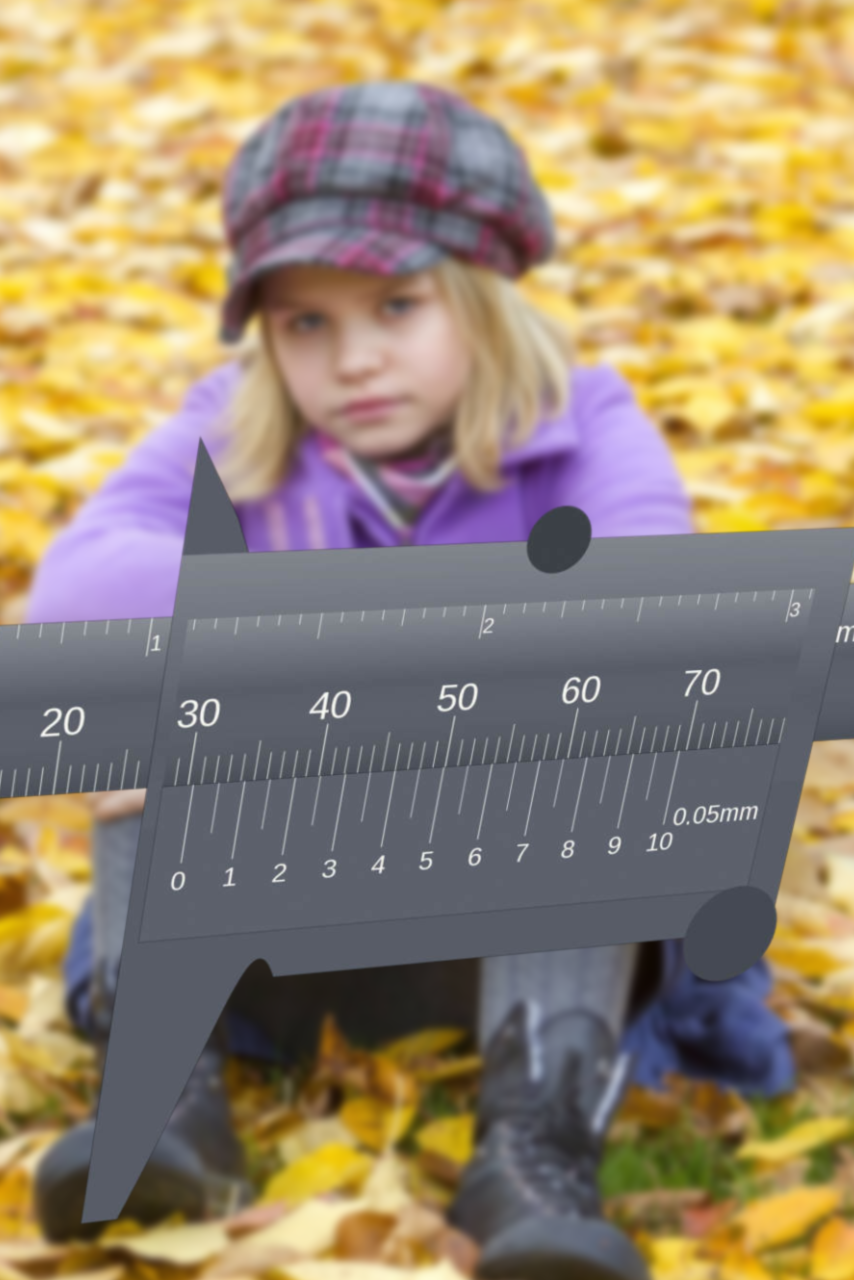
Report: 30.4mm
